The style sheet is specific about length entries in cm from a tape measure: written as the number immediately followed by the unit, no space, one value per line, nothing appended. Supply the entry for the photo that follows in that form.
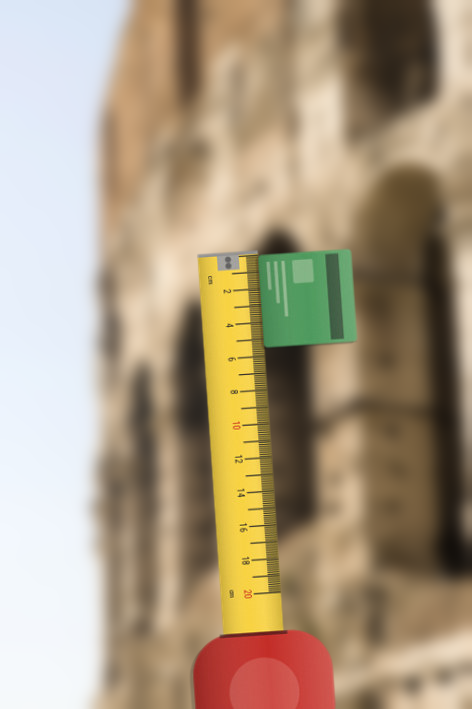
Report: 5.5cm
